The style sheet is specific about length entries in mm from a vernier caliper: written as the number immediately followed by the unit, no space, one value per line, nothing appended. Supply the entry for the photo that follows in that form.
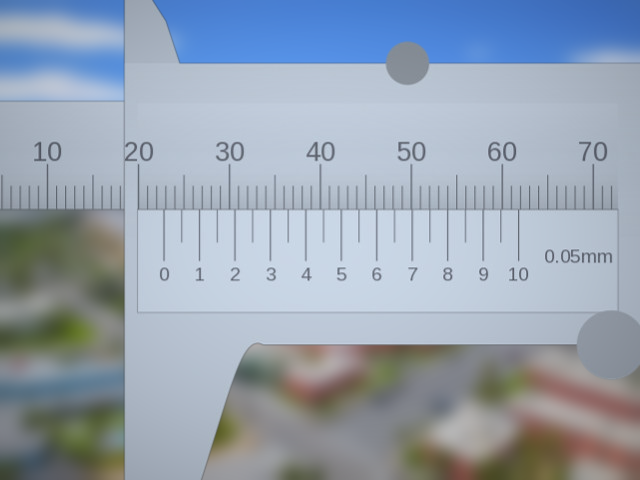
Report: 22.8mm
